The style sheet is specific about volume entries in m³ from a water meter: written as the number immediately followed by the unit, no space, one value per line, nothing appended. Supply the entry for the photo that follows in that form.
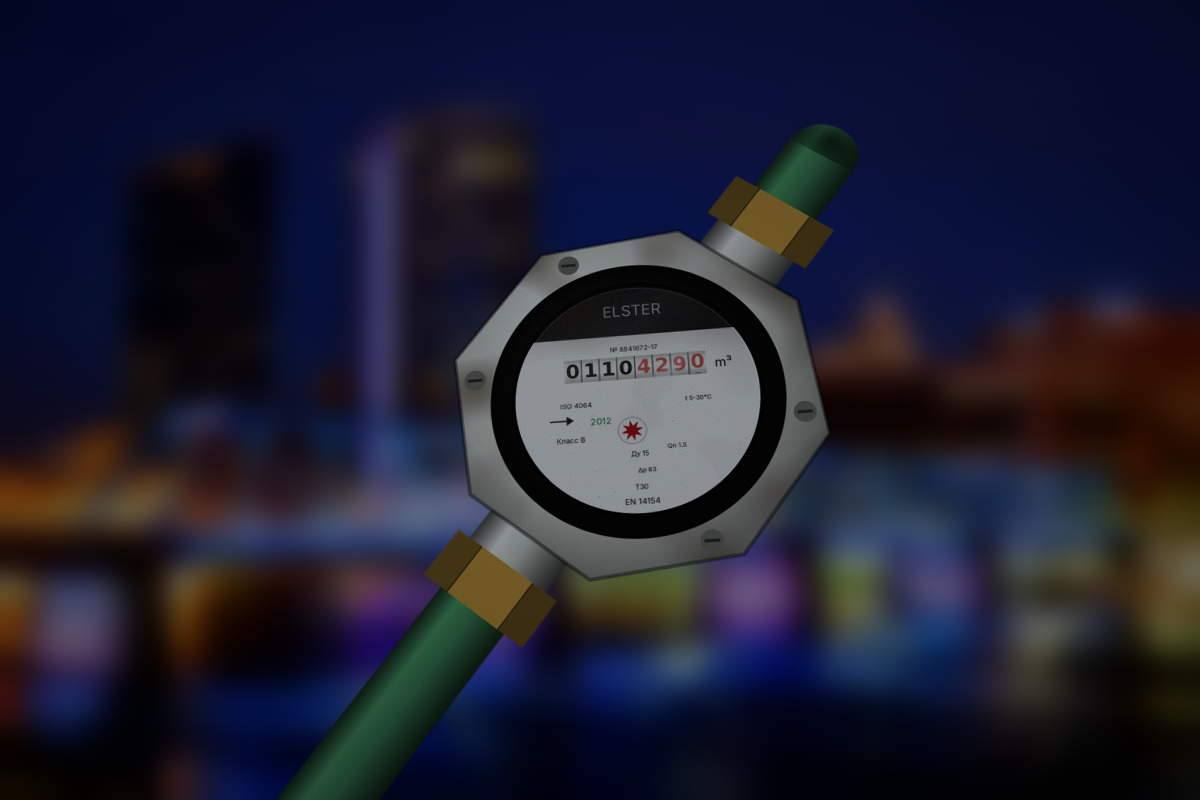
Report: 110.4290m³
